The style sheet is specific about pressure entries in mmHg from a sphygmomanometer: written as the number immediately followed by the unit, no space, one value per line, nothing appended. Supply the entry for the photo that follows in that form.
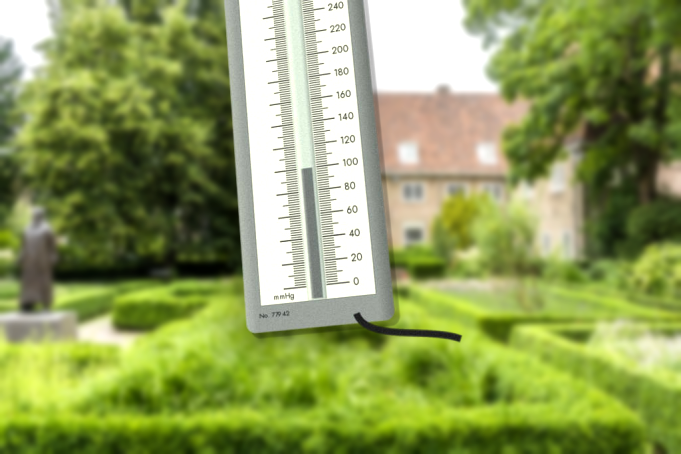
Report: 100mmHg
